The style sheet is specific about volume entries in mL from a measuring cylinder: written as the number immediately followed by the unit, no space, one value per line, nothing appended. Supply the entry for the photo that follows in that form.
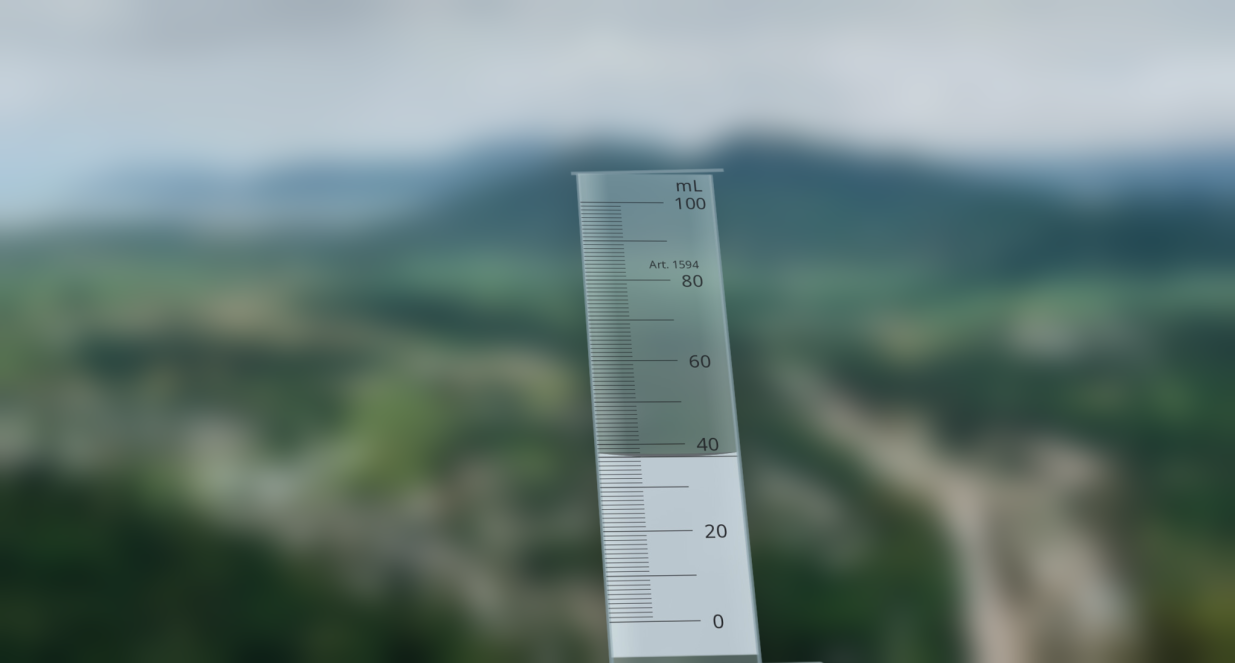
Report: 37mL
